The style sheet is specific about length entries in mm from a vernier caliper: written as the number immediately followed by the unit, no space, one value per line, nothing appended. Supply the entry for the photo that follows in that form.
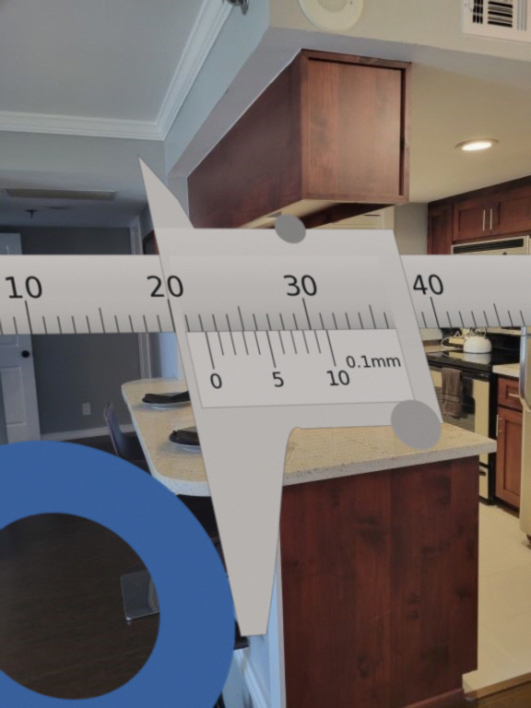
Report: 22.2mm
